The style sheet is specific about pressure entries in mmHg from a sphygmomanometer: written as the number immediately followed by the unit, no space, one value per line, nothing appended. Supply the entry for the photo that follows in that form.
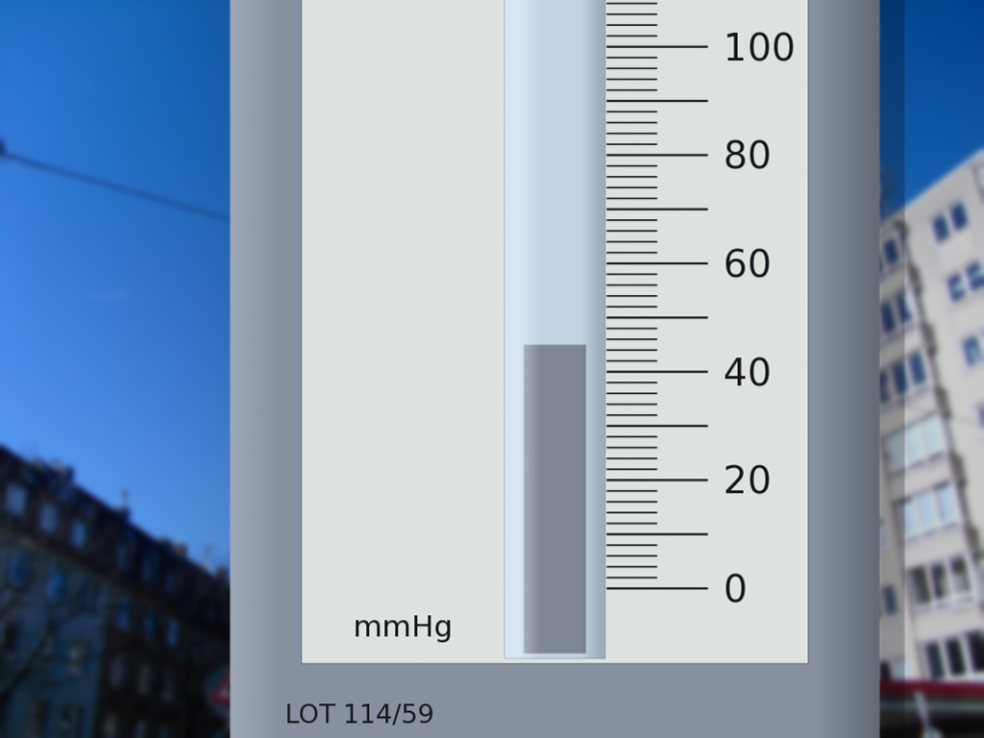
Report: 45mmHg
